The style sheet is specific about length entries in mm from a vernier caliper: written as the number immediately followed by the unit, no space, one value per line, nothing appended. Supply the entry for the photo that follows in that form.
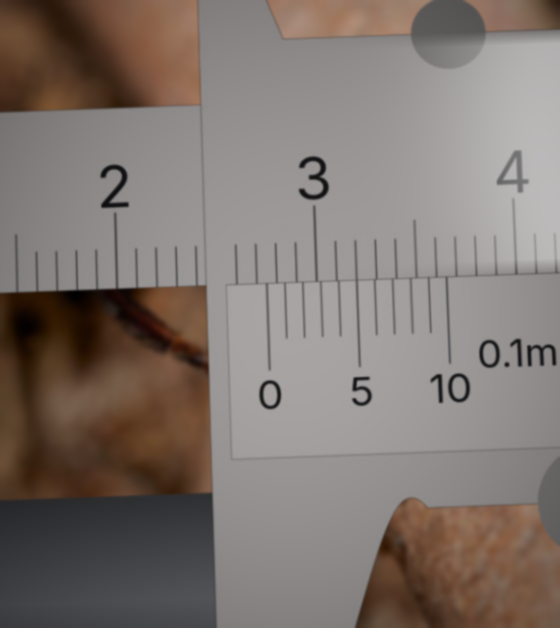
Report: 27.5mm
